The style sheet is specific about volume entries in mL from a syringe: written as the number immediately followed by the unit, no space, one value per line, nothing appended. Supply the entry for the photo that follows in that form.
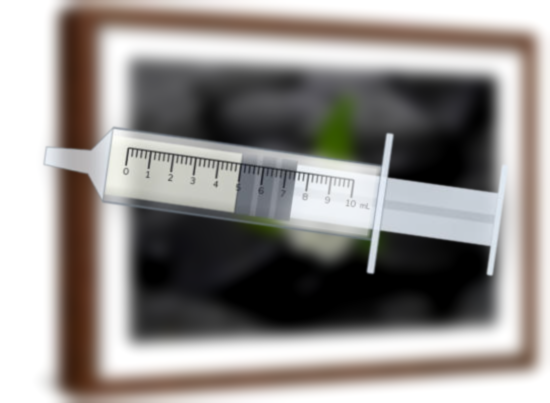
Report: 5mL
